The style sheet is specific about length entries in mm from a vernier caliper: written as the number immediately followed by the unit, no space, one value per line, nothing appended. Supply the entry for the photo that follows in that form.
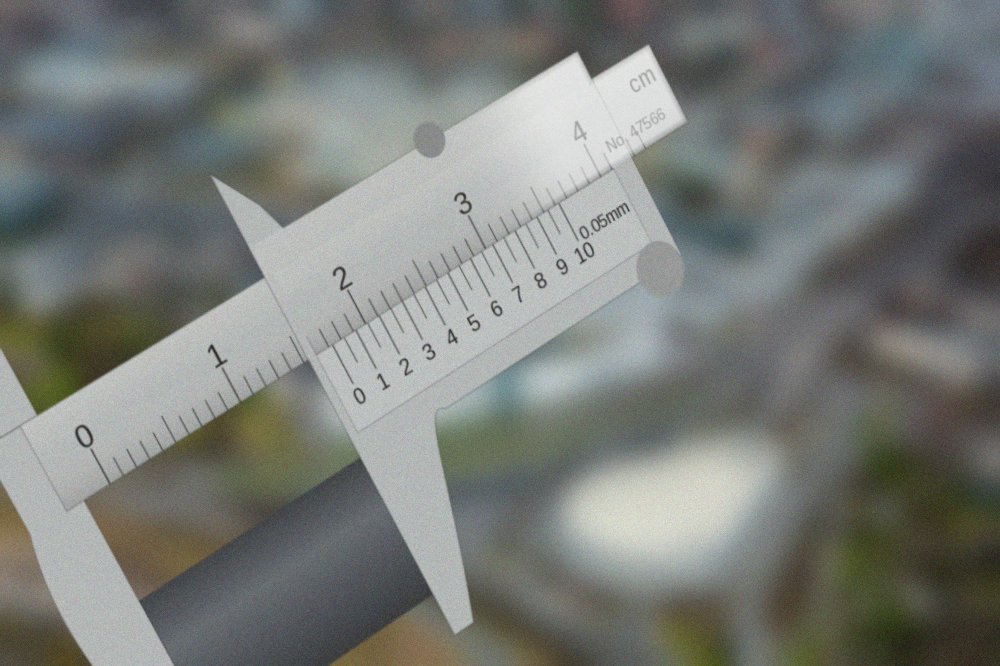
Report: 17.3mm
